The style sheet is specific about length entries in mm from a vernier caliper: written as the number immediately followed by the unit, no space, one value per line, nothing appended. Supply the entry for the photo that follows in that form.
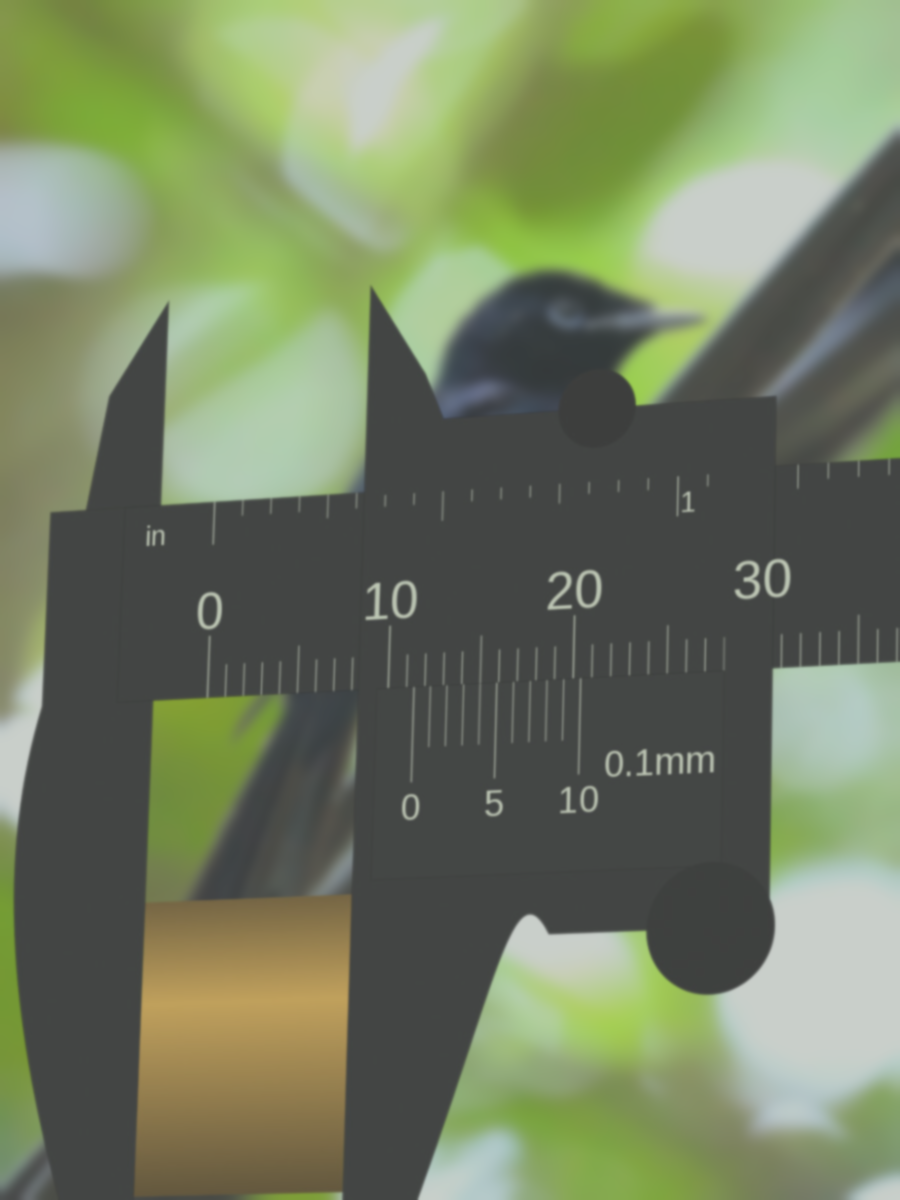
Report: 11.4mm
